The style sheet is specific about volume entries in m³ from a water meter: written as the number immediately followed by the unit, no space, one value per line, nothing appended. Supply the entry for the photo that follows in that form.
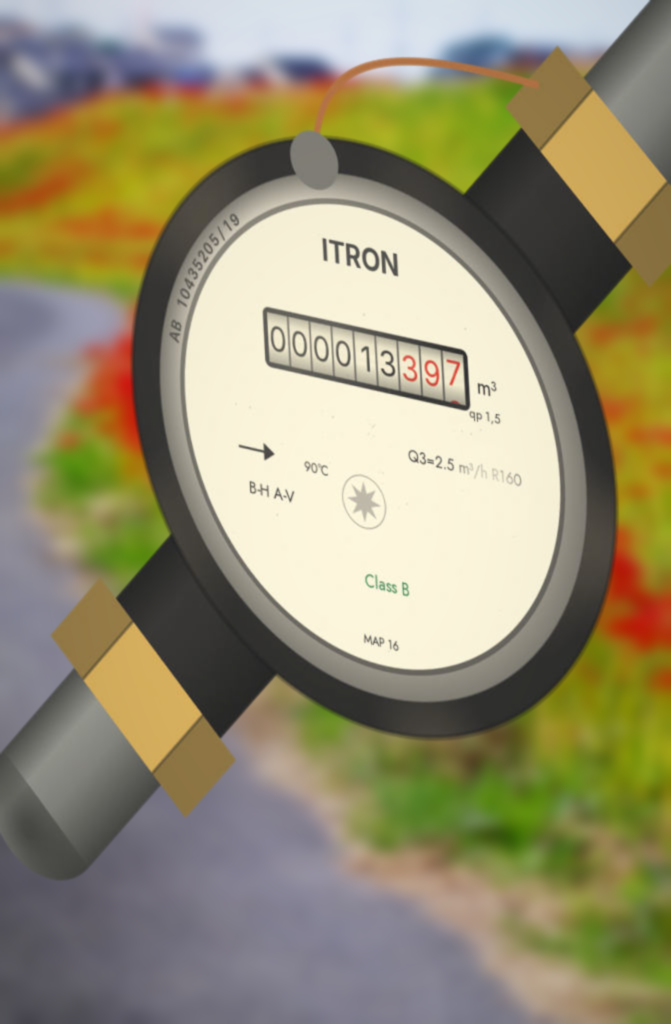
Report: 13.397m³
